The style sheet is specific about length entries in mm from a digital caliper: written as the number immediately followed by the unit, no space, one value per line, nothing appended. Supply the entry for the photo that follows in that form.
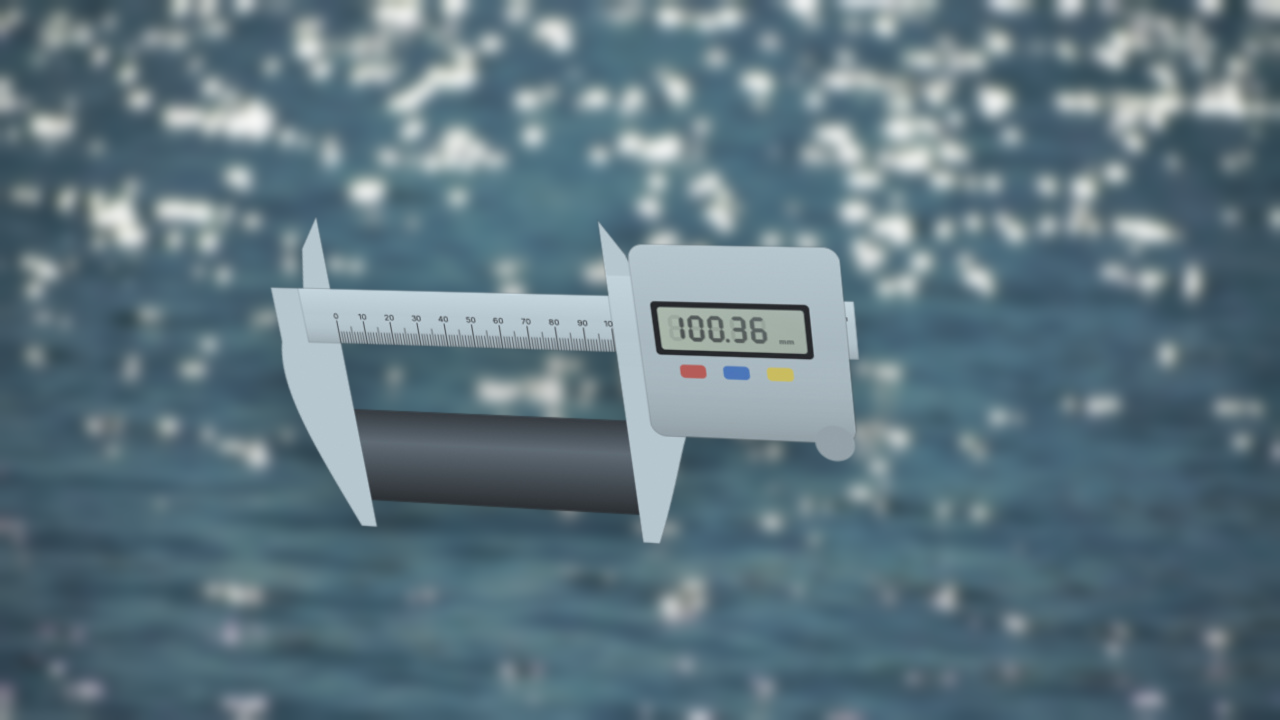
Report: 100.36mm
